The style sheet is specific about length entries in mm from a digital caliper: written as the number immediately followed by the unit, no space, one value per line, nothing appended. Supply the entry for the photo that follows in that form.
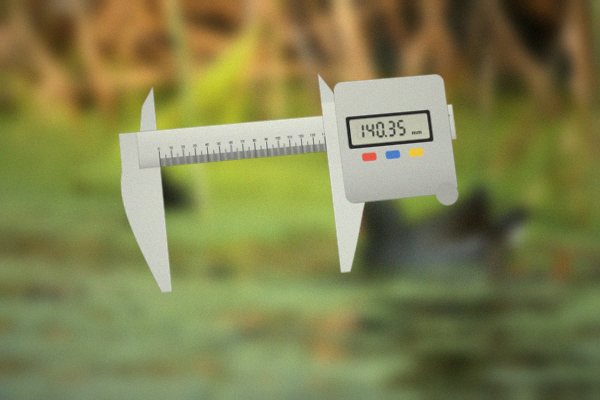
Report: 140.35mm
